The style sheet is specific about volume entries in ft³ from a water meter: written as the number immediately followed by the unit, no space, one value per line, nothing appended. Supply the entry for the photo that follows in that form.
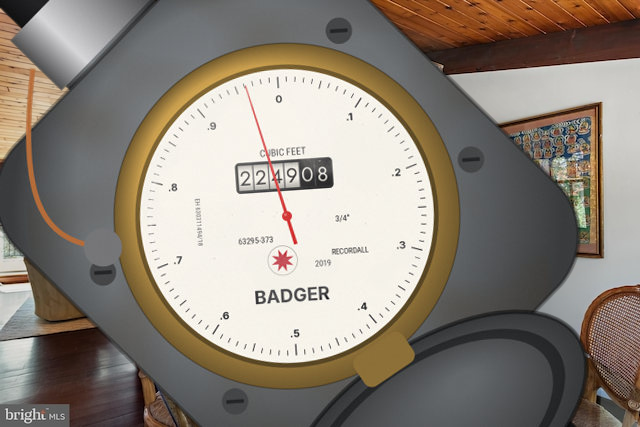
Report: 224907.96ft³
